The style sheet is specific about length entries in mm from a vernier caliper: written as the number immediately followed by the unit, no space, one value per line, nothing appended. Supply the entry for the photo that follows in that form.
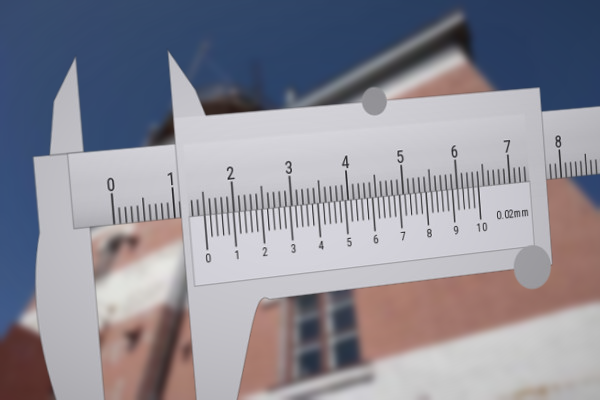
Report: 15.0mm
